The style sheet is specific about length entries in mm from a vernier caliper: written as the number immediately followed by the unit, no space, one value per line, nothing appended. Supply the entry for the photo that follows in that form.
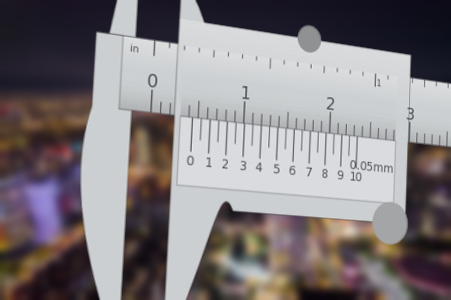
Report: 4.4mm
